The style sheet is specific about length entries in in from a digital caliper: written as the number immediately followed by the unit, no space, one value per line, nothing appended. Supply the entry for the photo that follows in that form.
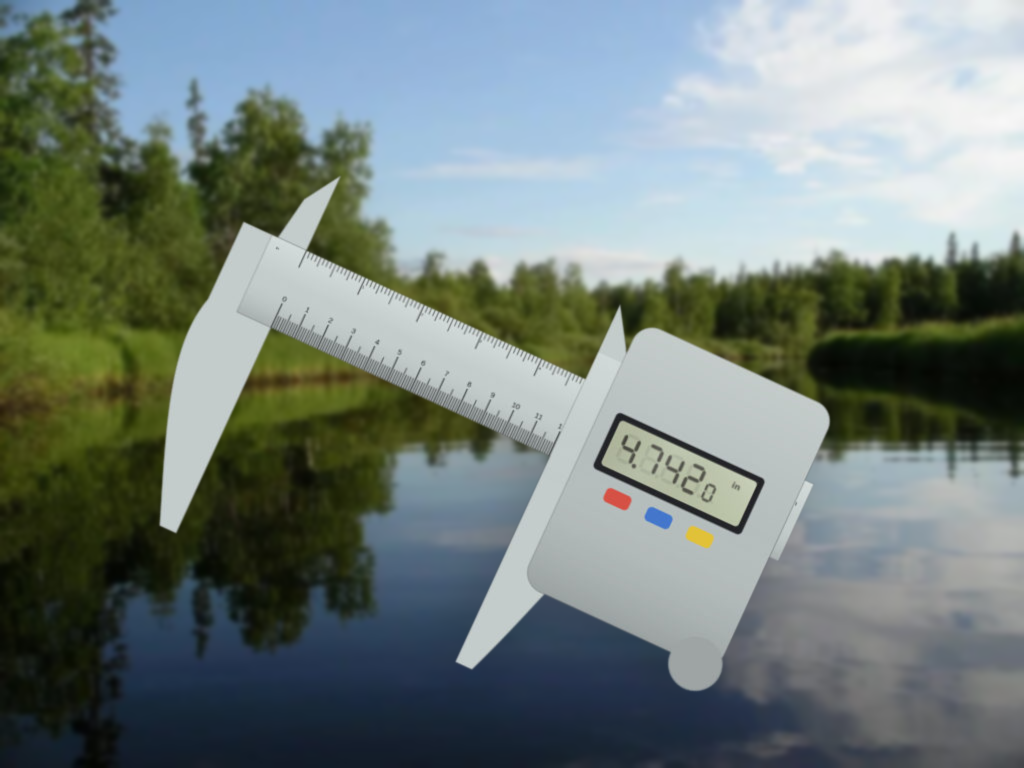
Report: 4.7420in
